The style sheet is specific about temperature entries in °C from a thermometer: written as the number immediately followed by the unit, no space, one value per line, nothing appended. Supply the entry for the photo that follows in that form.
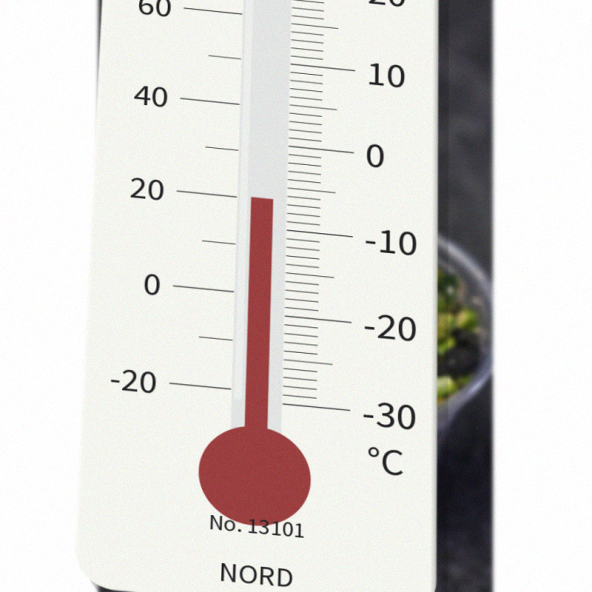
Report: -6.5°C
